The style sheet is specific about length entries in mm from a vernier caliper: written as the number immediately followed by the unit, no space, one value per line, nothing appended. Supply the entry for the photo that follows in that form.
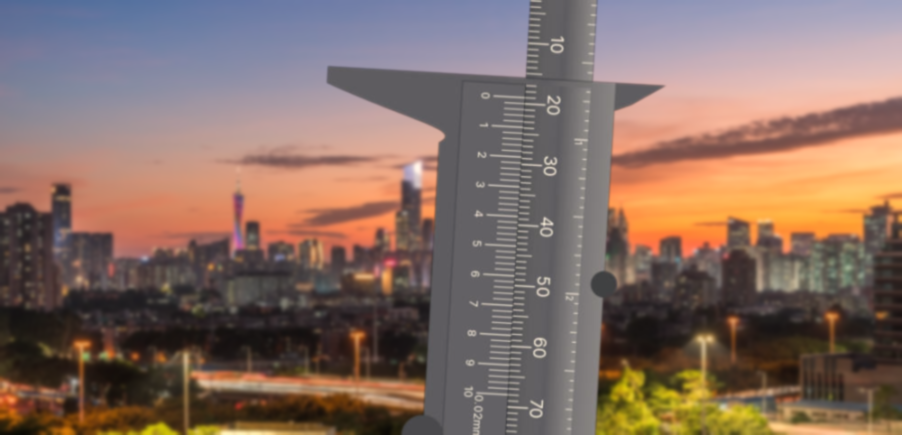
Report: 19.0mm
